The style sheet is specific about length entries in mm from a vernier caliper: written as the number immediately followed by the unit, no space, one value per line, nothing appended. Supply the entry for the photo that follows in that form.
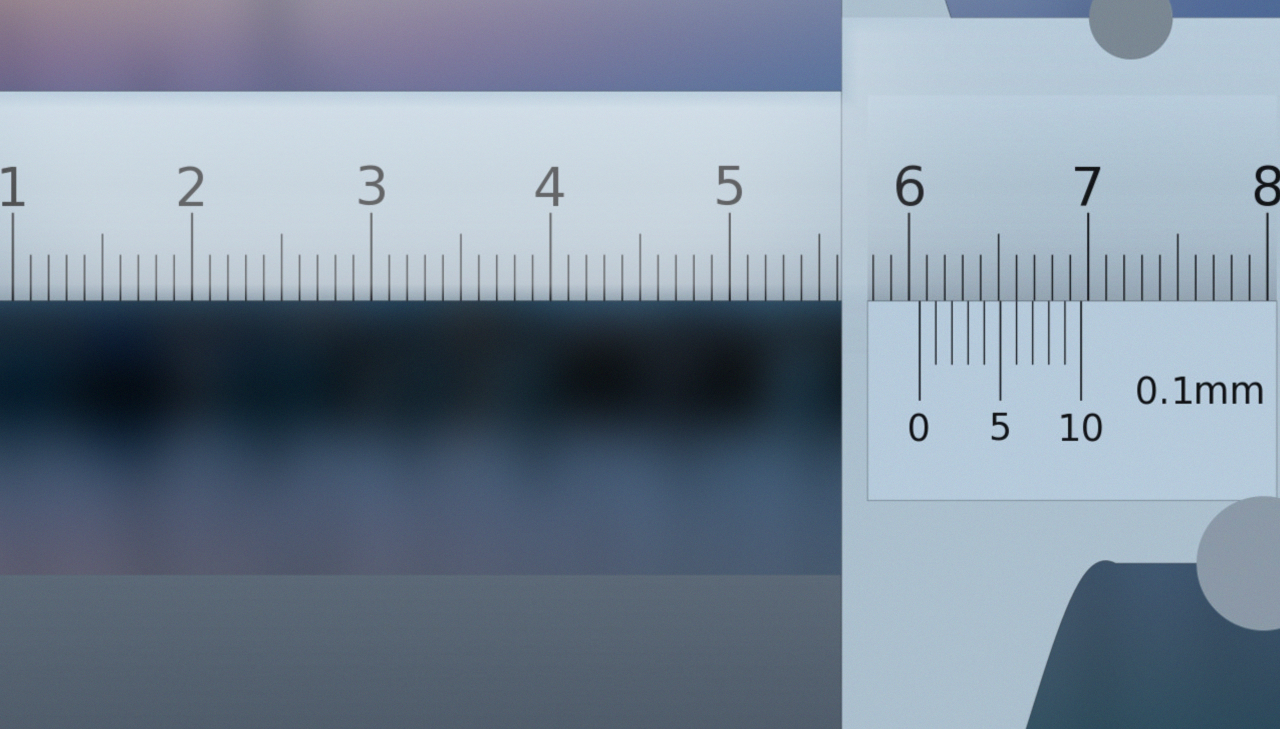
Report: 60.6mm
